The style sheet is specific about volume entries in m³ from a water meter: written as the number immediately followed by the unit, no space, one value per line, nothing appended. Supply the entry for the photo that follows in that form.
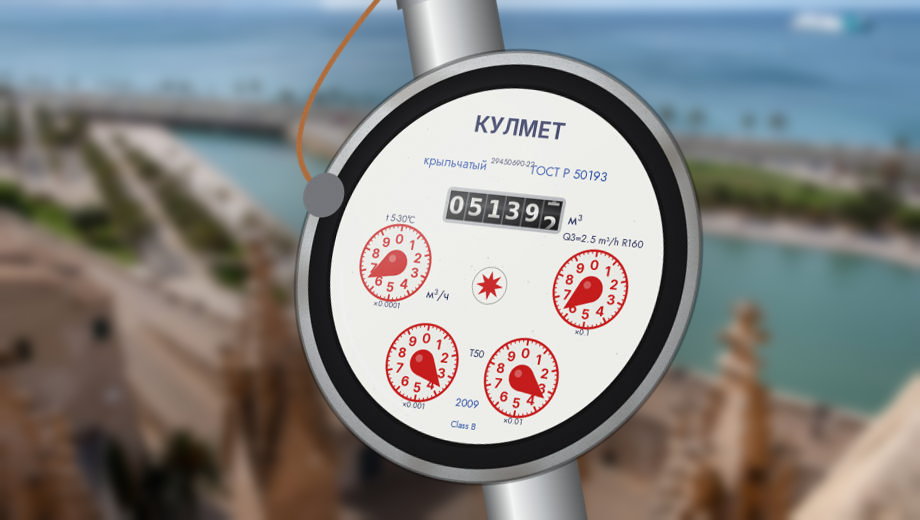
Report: 51391.6336m³
